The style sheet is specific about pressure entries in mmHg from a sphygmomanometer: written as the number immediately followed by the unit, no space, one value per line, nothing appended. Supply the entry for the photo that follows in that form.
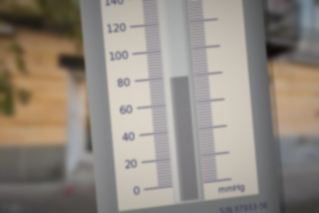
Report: 80mmHg
